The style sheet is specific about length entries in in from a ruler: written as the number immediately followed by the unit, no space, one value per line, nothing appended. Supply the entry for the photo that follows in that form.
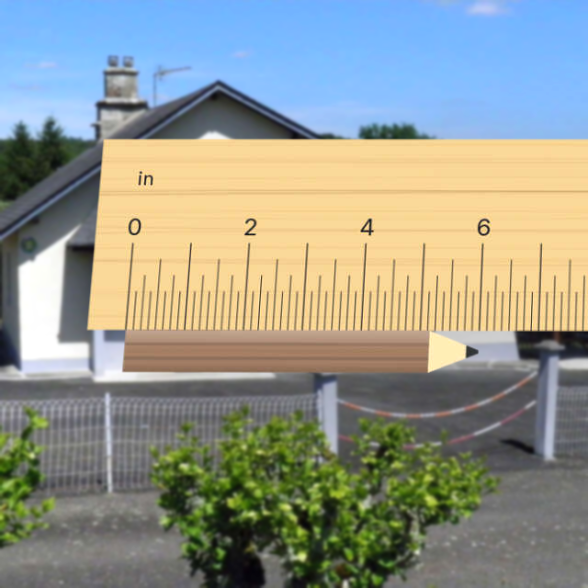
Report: 6in
